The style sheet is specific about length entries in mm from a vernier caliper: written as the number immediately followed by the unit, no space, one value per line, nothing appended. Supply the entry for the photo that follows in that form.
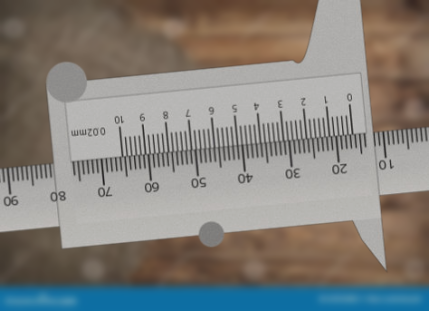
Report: 16.5mm
